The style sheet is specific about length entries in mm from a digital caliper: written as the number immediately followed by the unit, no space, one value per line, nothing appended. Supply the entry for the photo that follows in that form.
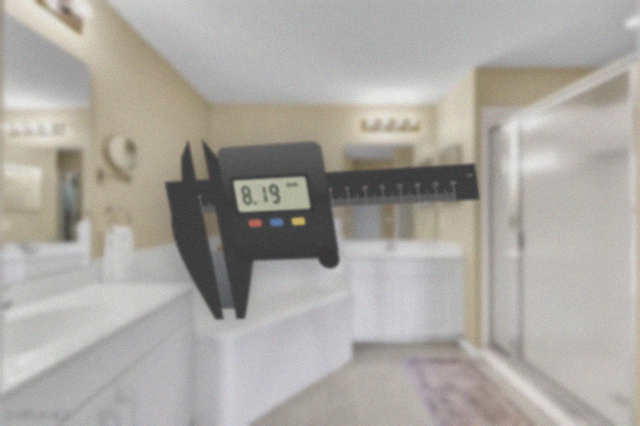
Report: 8.19mm
